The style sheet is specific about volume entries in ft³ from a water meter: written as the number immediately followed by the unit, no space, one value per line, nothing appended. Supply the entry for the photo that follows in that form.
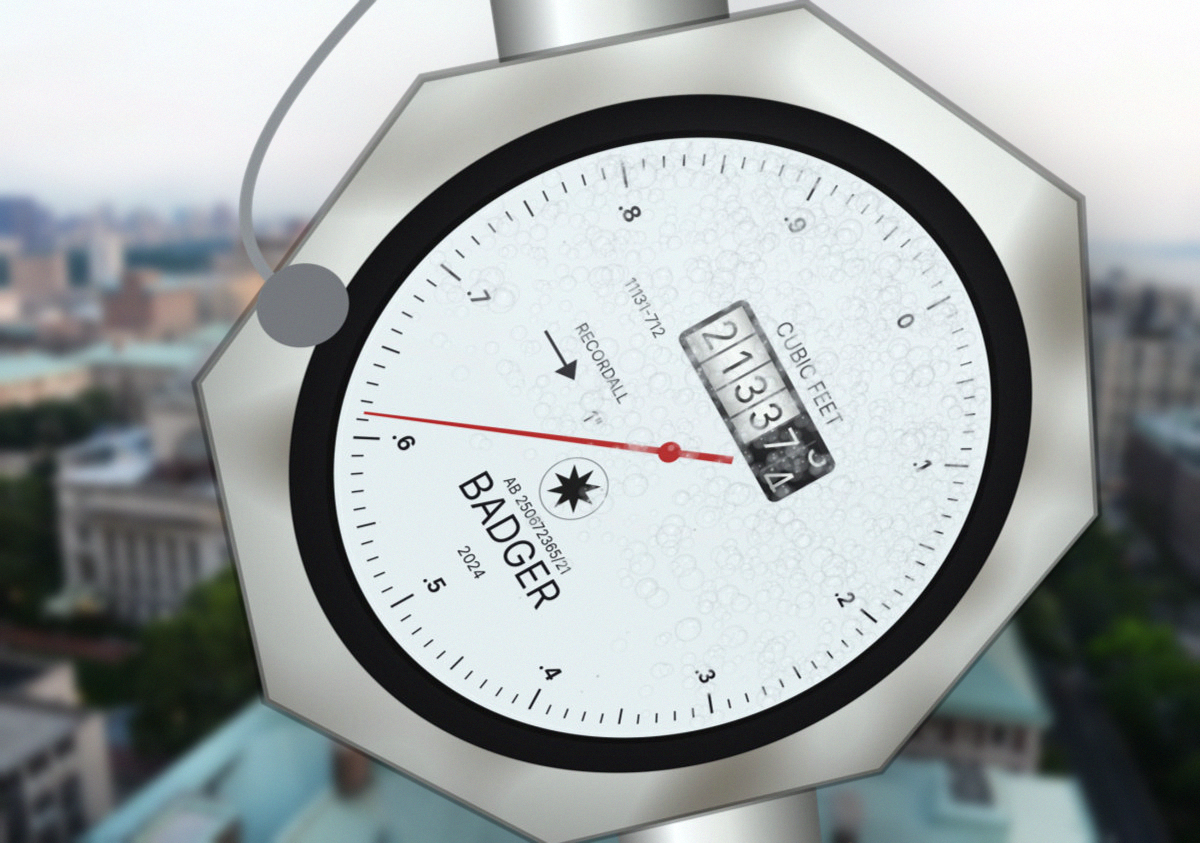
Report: 213373.61ft³
